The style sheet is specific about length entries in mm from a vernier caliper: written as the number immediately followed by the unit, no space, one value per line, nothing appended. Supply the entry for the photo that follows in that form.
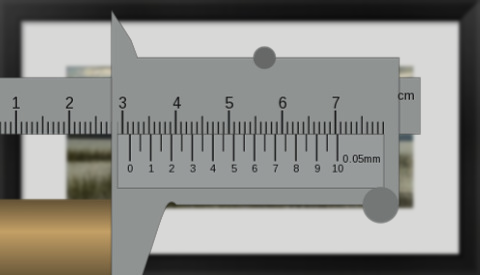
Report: 31.4mm
